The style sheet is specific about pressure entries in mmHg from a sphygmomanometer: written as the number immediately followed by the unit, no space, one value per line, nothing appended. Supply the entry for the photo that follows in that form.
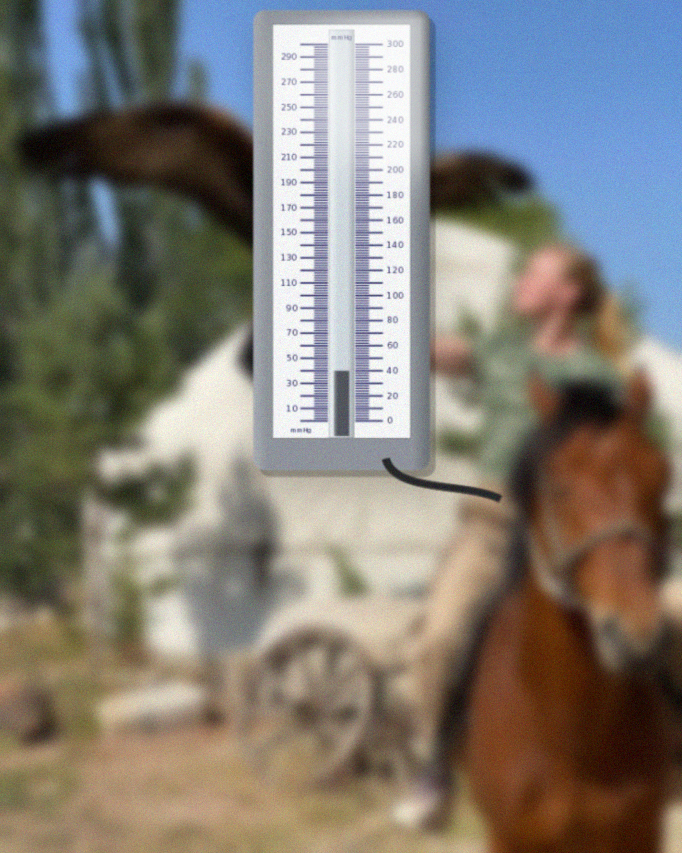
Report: 40mmHg
